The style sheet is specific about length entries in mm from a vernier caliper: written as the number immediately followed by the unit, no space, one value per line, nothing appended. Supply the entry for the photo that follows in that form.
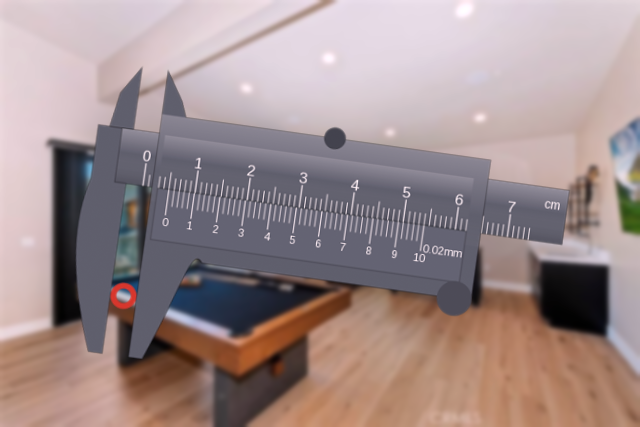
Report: 5.0mm
